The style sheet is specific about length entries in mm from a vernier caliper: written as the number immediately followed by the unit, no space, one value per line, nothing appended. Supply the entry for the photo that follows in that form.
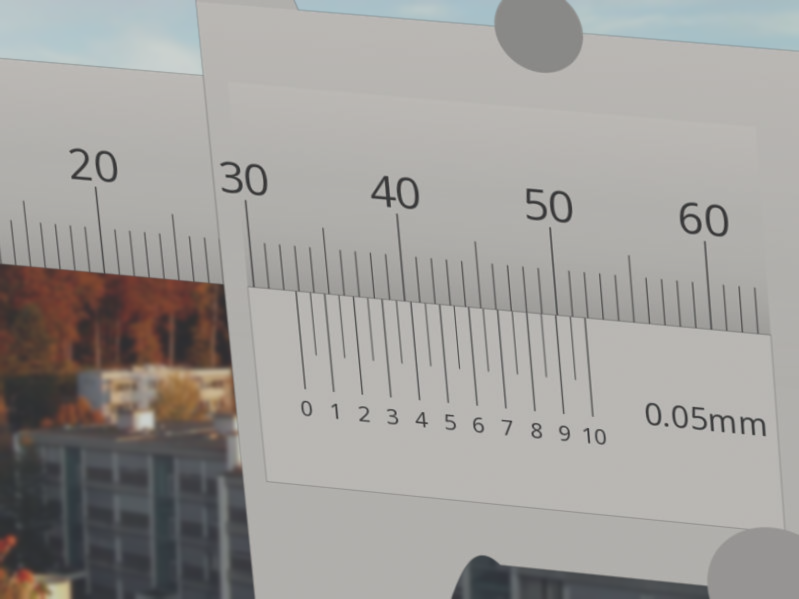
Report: 32.8mm
